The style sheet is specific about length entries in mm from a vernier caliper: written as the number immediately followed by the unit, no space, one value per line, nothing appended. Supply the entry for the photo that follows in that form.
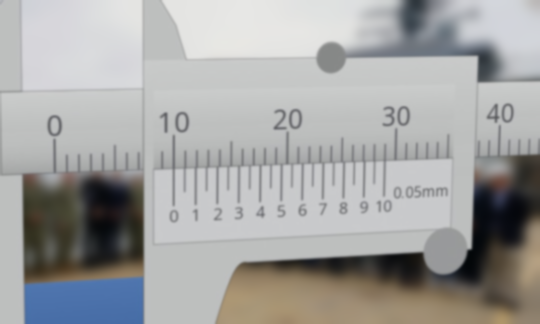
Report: 10.0mm
